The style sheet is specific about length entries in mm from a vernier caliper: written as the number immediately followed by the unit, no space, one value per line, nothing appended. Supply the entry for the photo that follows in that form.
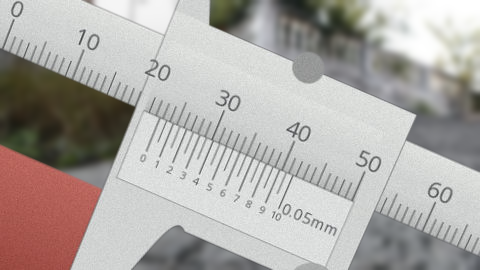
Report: 22.6mm
